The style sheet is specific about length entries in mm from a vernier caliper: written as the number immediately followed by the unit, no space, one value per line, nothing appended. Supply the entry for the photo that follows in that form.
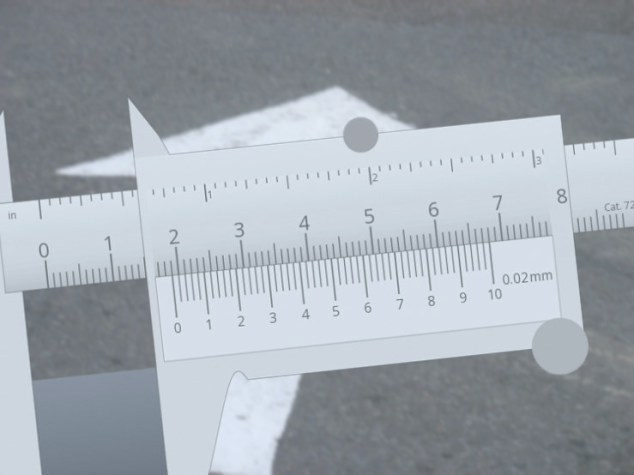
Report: 19.0mm
